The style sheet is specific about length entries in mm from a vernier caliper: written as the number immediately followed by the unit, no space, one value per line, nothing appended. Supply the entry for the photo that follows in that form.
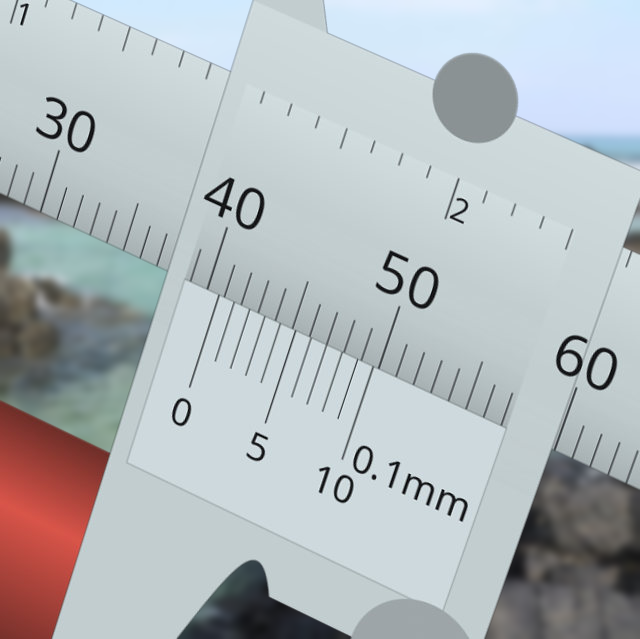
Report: 40.7mm
